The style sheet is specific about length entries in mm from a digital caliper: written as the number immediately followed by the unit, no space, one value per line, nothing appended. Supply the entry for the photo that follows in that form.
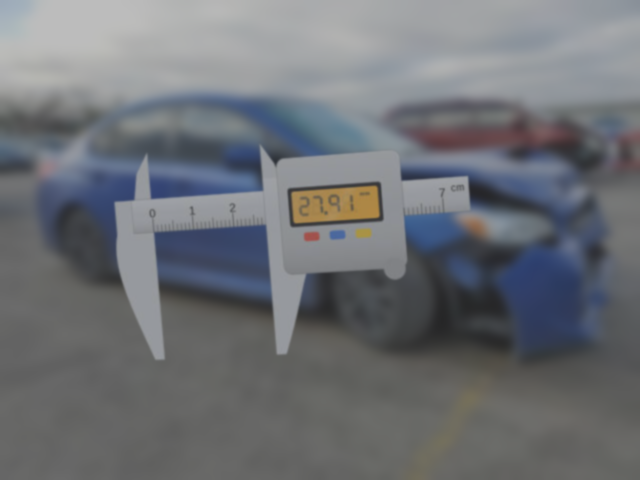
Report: 27.91mm
